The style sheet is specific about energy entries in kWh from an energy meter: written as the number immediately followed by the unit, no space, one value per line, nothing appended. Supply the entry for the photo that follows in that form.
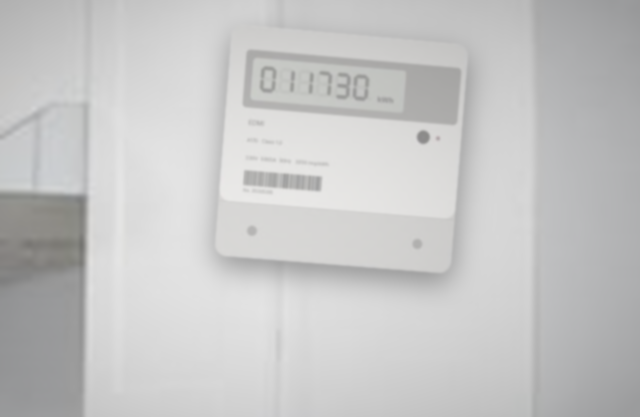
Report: 11730kWh
